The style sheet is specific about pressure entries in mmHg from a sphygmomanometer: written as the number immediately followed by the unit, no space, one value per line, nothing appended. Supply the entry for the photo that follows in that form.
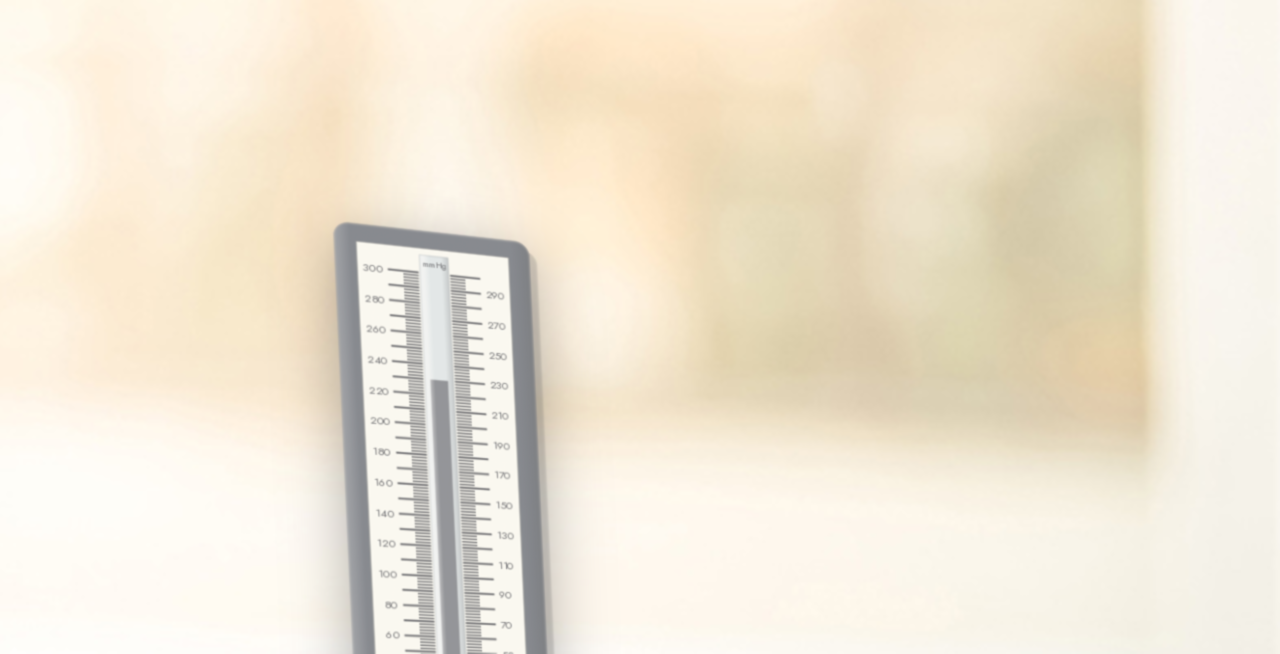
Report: 230mmHg
